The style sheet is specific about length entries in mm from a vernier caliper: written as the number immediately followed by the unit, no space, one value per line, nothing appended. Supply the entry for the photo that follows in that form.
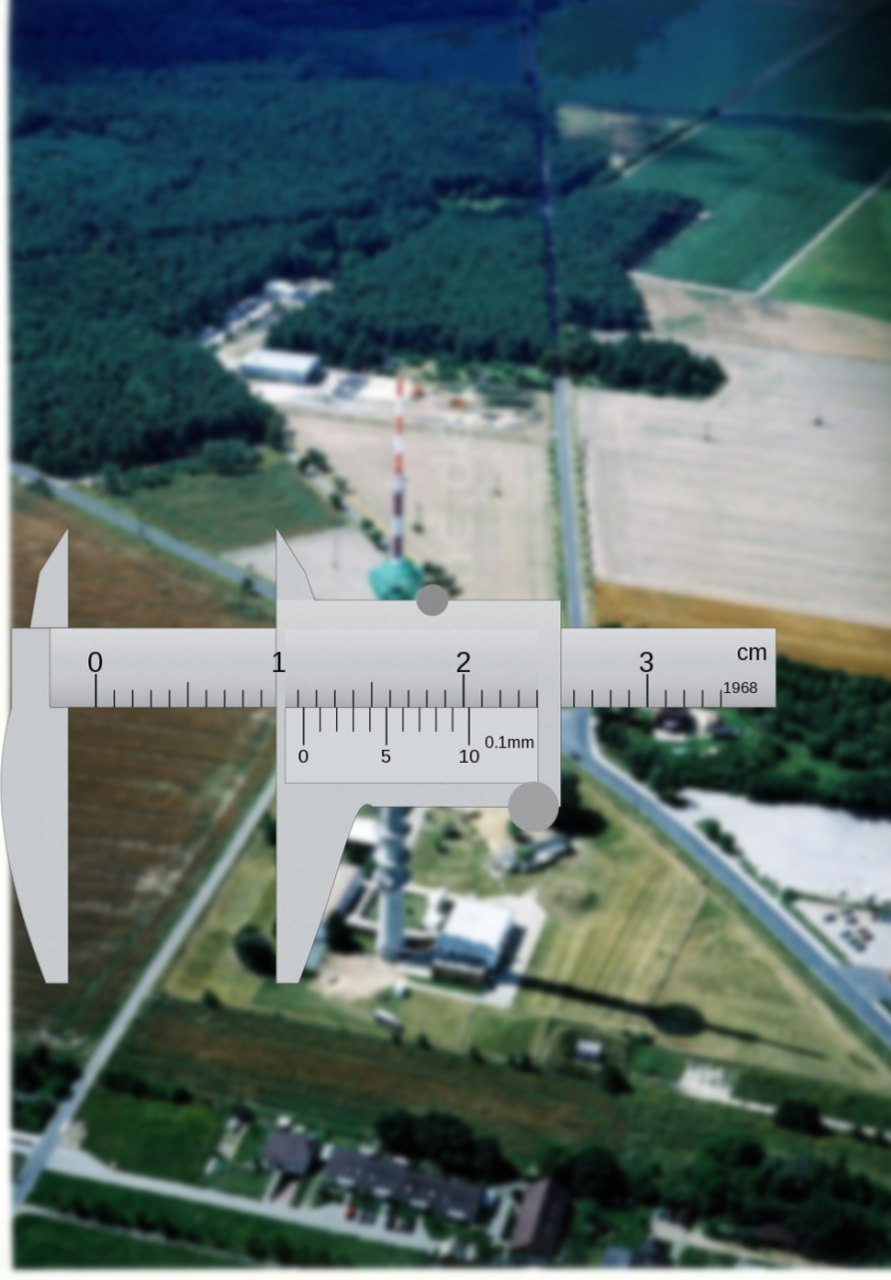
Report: 11.3mm
